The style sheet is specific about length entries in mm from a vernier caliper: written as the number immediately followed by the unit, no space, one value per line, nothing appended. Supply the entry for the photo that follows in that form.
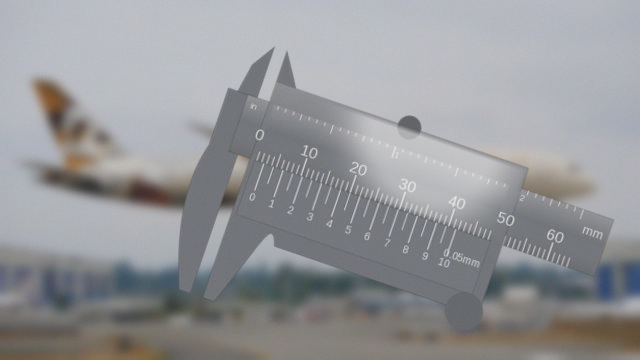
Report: 2.5mm
